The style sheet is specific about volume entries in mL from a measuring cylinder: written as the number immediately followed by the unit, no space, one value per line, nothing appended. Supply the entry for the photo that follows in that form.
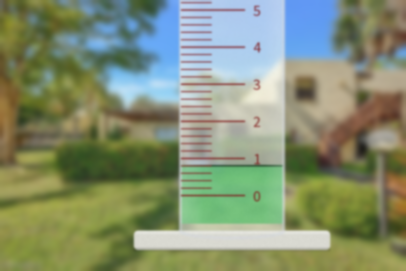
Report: 0.8mL
